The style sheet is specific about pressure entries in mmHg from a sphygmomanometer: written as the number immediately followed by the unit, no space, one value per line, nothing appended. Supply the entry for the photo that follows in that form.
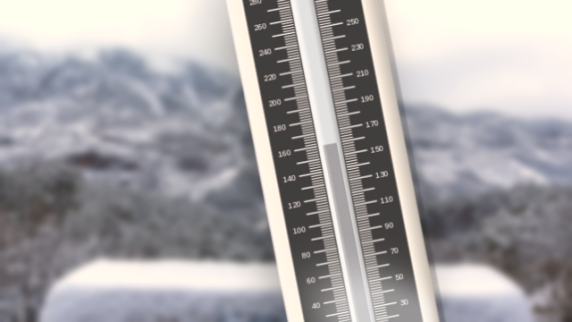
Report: 160mmHg
